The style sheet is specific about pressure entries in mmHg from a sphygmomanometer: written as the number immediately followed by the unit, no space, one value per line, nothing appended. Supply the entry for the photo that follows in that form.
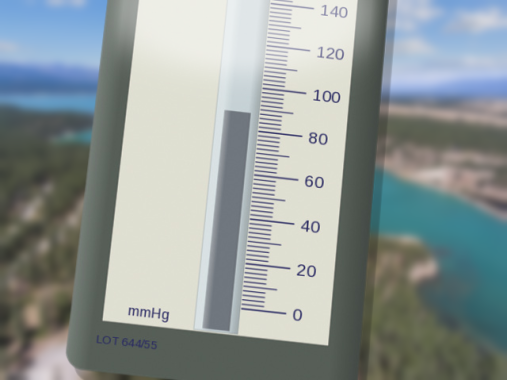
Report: 88mmHg
